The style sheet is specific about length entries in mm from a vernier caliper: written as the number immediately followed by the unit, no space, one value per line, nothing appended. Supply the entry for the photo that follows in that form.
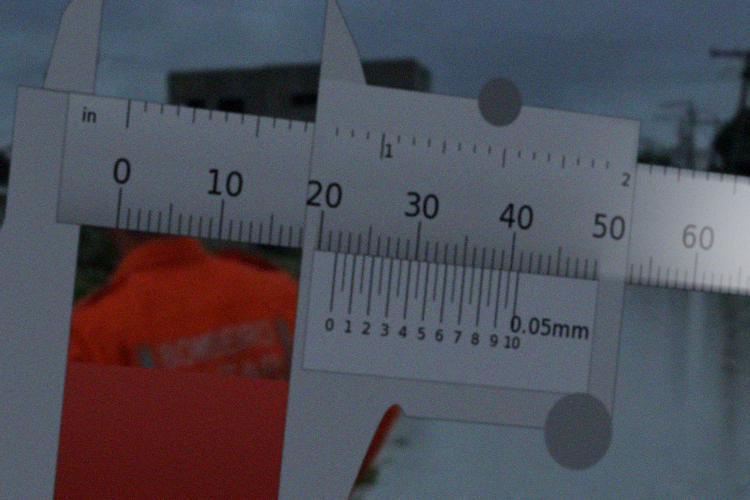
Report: 21.8mm
